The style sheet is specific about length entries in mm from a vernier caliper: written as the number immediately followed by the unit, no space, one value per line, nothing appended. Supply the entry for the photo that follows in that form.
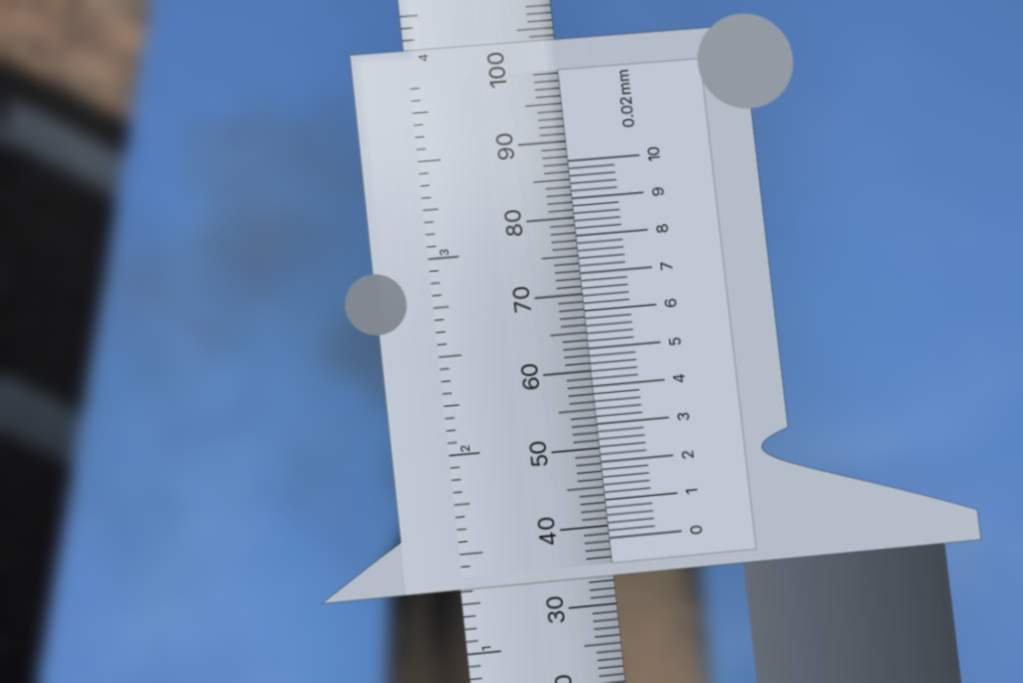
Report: 38.4mm
